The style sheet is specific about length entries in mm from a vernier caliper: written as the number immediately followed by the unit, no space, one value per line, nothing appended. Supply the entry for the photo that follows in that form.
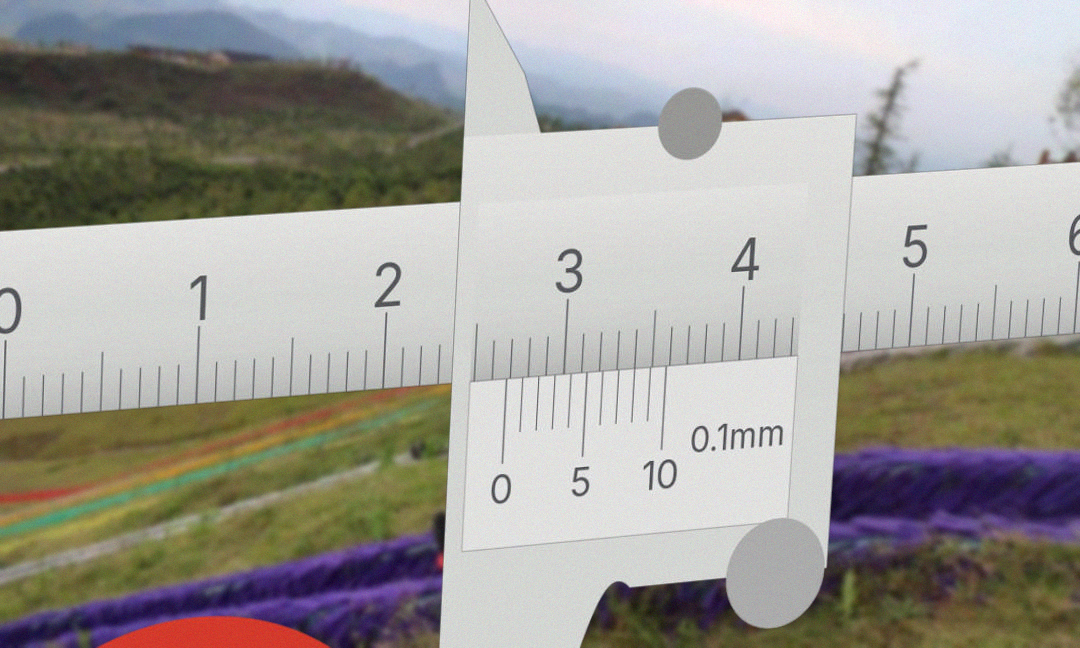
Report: 26.8mm
